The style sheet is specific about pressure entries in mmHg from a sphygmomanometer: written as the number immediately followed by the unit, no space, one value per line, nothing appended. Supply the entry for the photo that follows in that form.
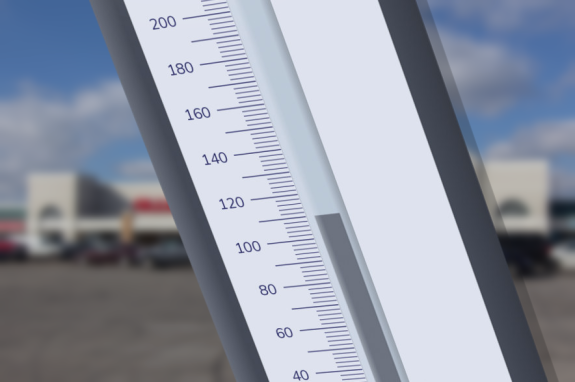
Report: 110mmHg
